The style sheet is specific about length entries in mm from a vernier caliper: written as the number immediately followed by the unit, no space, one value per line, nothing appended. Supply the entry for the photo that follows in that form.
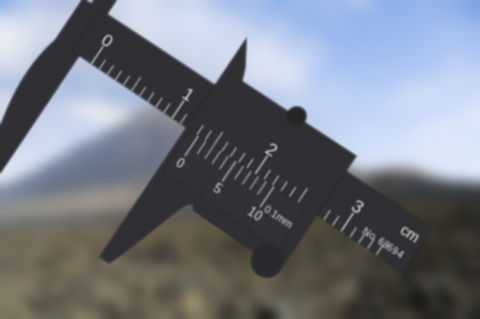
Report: 13.2mm
